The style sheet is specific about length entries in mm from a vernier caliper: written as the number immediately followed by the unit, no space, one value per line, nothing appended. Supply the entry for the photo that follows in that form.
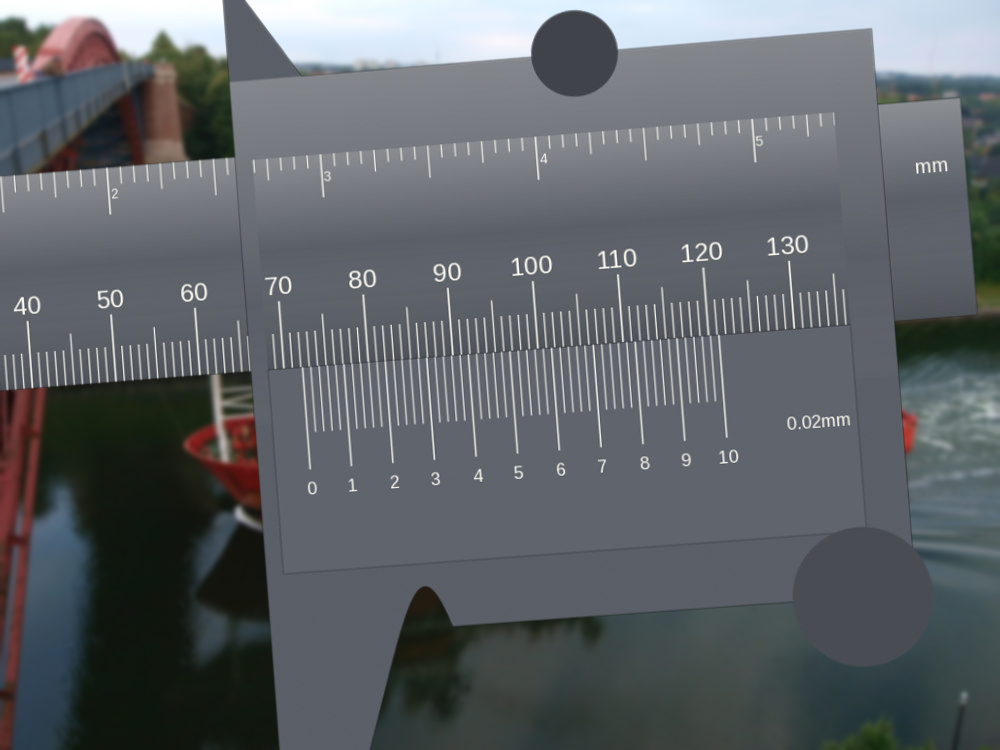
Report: 72.2mm
